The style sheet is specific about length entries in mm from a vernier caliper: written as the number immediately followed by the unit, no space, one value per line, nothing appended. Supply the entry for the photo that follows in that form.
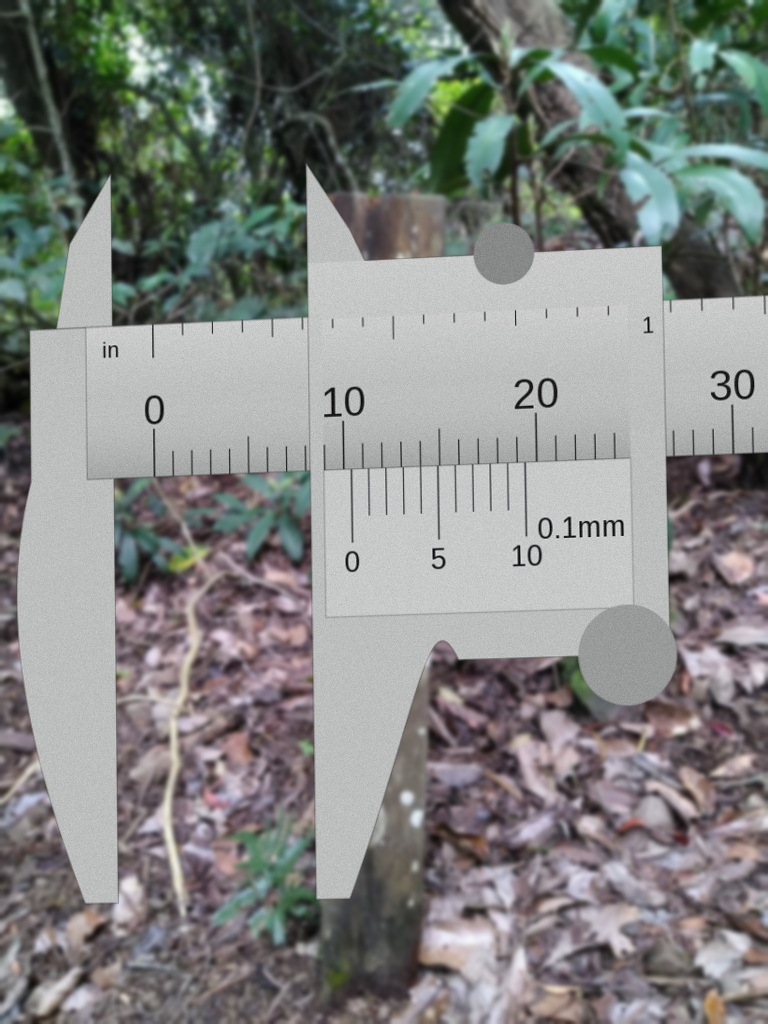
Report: 10.4mm
